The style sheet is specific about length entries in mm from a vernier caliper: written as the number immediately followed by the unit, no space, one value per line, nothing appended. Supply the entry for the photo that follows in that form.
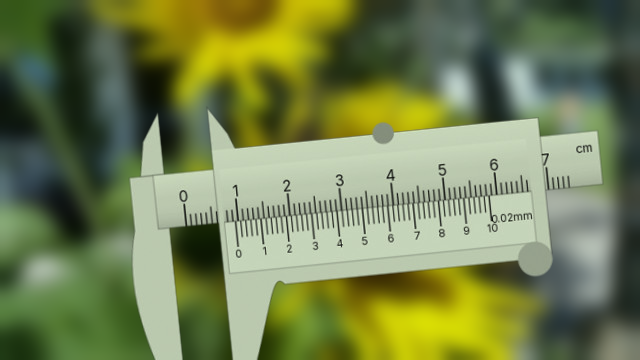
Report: 9.5mm
